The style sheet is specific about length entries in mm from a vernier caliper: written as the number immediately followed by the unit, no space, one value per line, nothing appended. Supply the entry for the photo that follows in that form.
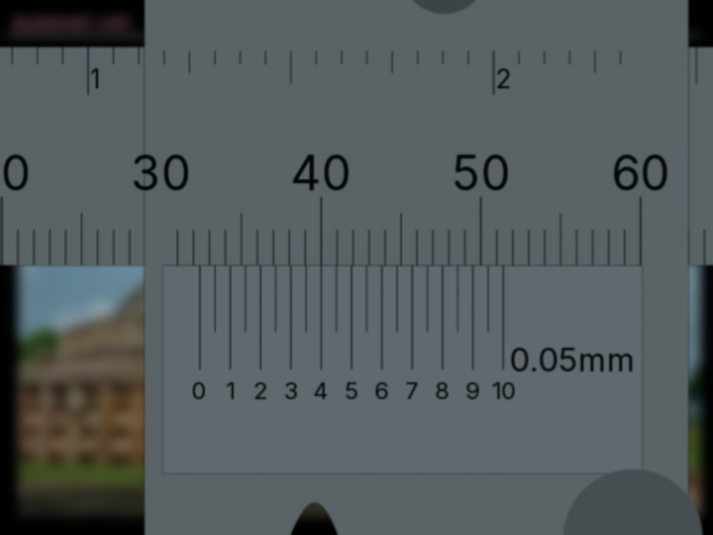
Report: 32.4mm
